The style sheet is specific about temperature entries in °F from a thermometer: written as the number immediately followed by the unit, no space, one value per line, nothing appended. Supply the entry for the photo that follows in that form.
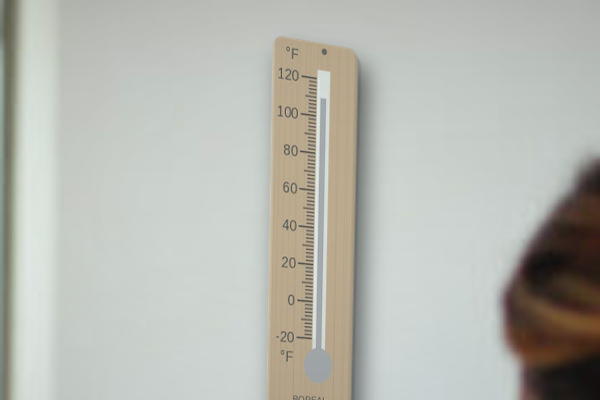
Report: 110°F
